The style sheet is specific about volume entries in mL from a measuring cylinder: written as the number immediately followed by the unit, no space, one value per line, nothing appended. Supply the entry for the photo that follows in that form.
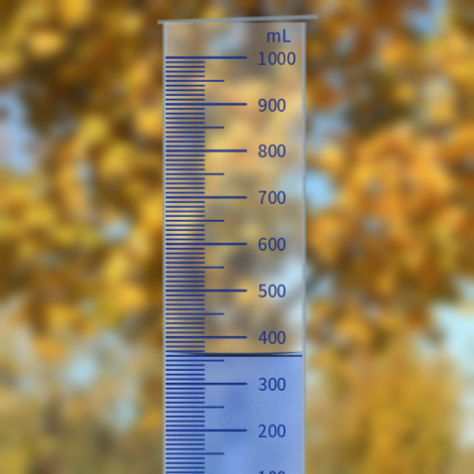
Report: 360mL
